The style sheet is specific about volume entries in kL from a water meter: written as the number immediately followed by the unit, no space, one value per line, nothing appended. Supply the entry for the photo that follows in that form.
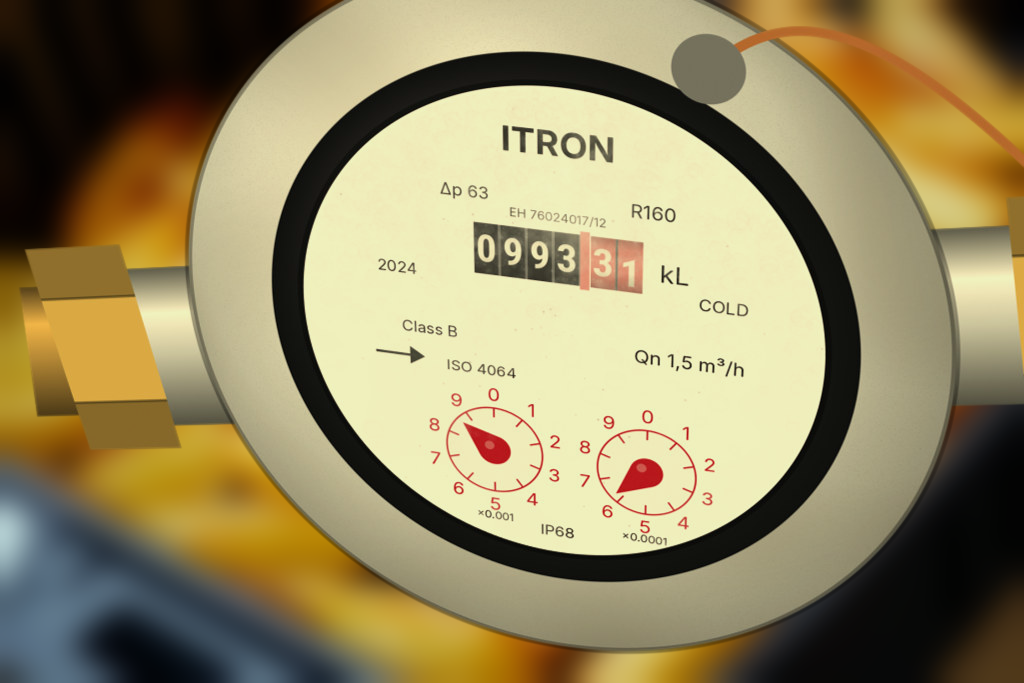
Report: 993.3086kL
